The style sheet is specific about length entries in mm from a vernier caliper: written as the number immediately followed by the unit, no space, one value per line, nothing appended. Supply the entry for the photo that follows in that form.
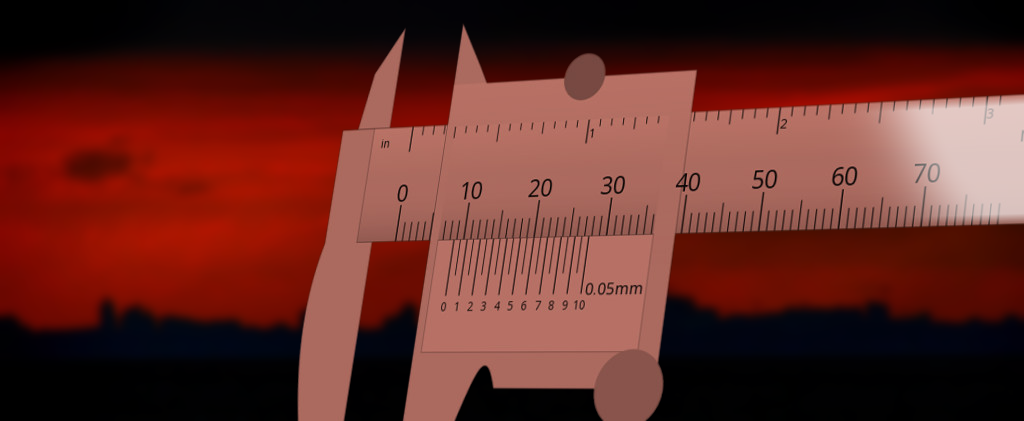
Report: 8.6mm
